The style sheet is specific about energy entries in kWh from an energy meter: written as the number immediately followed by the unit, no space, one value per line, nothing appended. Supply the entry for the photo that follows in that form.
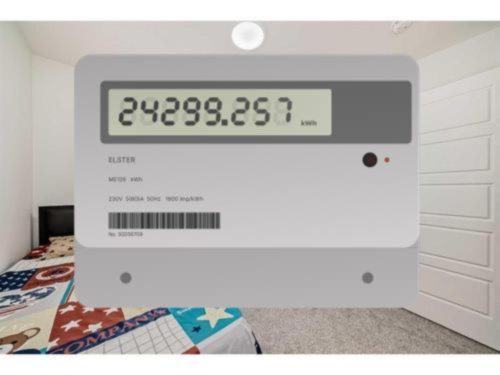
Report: 24299.257kWh
